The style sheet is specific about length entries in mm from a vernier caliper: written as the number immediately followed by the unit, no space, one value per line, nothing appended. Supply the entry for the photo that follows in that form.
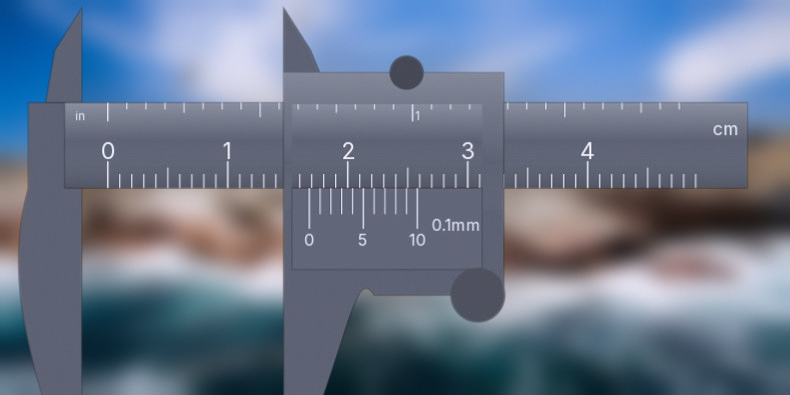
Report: 16.8mm
